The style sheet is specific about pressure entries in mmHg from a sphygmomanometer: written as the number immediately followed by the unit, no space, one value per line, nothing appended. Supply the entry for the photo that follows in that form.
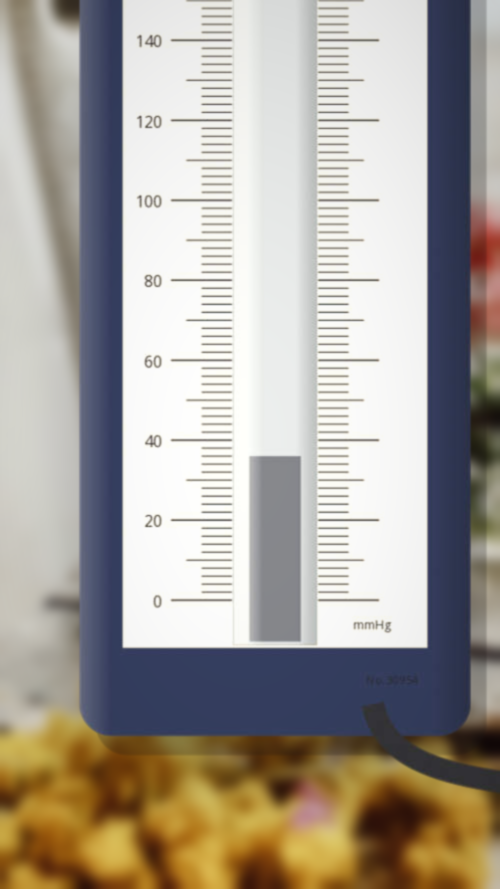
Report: 36mmHg
